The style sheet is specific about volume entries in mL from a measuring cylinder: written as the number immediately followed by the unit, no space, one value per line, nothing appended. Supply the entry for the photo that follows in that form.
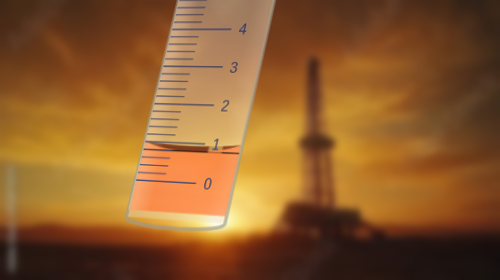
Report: 0.8mL
